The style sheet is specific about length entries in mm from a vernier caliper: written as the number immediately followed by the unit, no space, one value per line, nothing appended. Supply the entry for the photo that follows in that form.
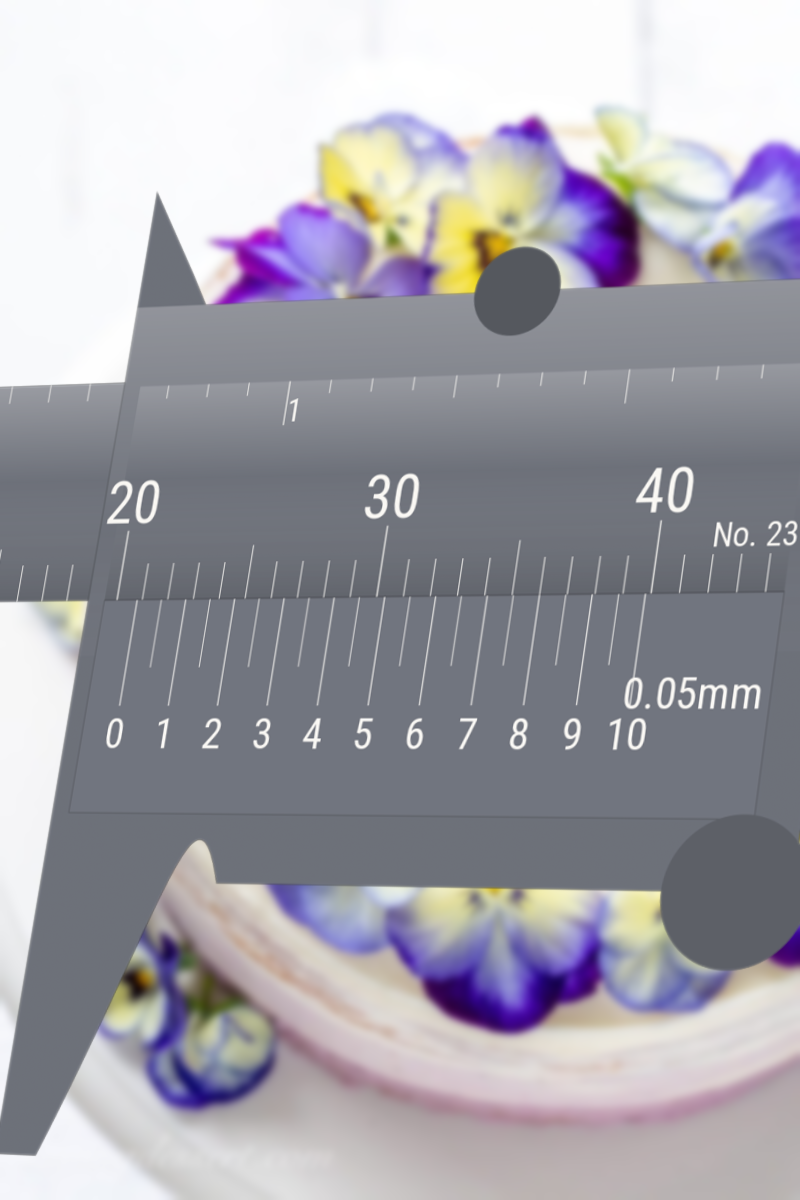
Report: 20.80mm
